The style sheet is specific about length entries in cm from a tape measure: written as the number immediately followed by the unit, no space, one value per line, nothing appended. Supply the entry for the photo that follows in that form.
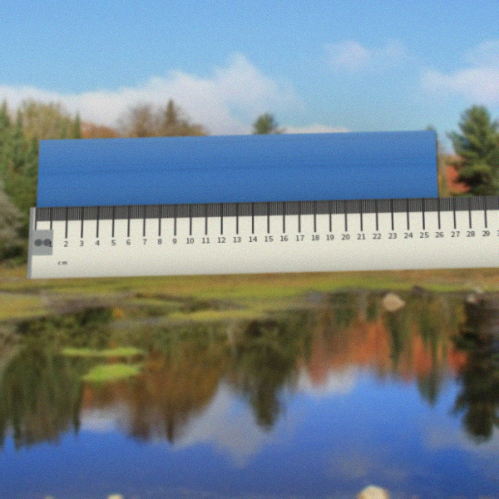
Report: 26cm
